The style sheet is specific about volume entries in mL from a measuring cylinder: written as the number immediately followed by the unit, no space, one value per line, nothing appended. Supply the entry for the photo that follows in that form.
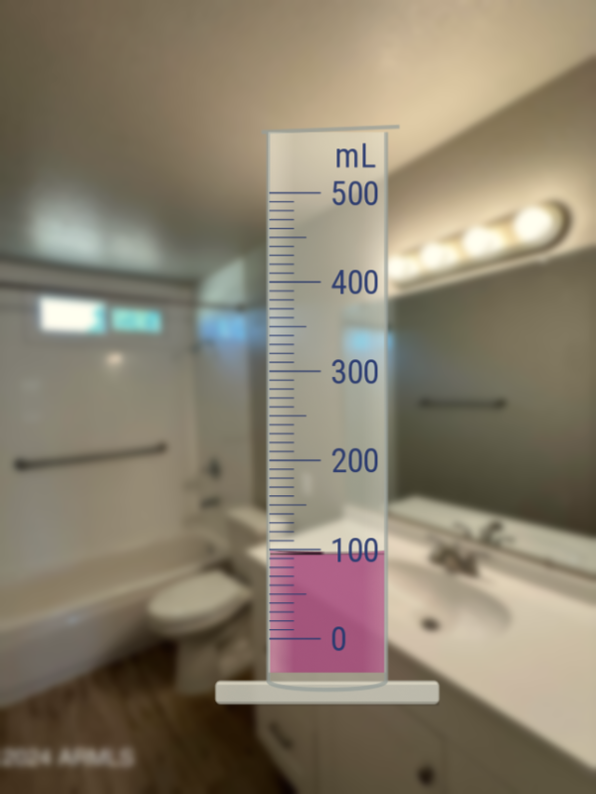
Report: 95mL
